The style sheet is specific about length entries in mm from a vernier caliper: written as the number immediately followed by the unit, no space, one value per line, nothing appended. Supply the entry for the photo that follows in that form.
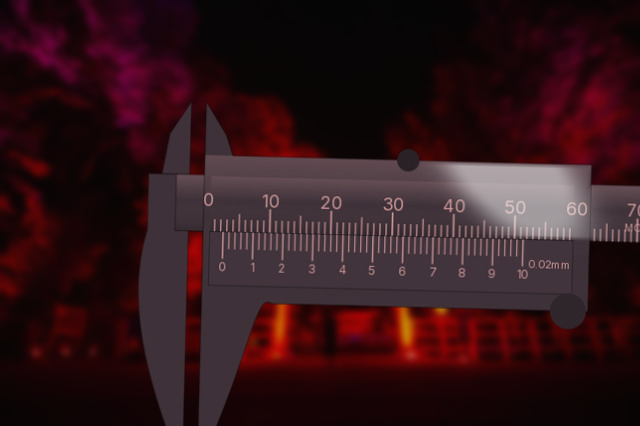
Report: 2.4mm
